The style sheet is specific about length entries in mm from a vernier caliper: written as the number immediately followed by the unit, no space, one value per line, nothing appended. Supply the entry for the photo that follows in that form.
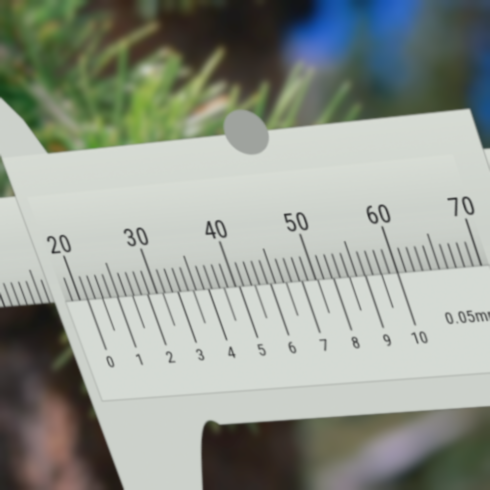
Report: 21.0mm
